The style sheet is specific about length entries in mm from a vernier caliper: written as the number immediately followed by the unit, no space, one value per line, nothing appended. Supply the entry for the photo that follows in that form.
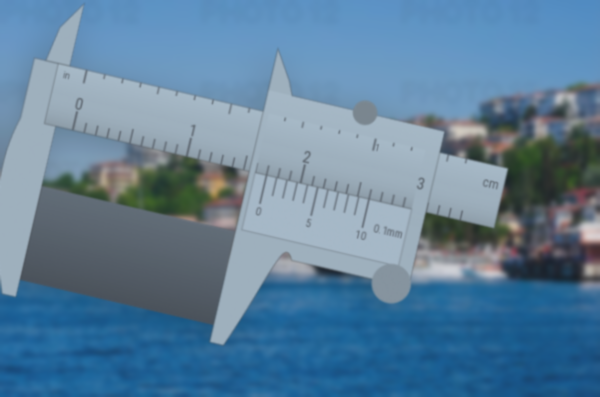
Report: 17.0mm
